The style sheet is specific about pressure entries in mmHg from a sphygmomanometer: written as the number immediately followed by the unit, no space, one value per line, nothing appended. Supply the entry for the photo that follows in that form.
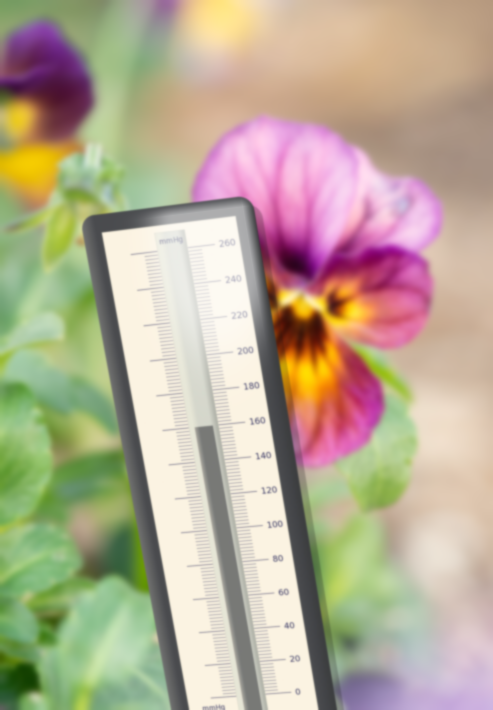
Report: 160mmHg
